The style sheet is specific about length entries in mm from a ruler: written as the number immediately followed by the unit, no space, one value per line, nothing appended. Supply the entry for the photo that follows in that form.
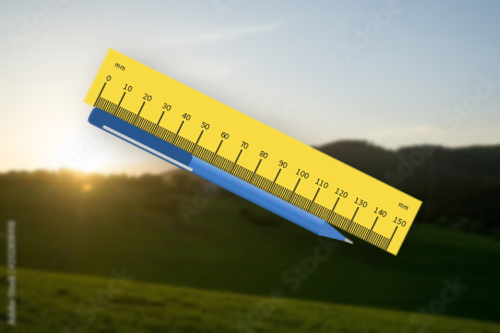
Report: 135mm
